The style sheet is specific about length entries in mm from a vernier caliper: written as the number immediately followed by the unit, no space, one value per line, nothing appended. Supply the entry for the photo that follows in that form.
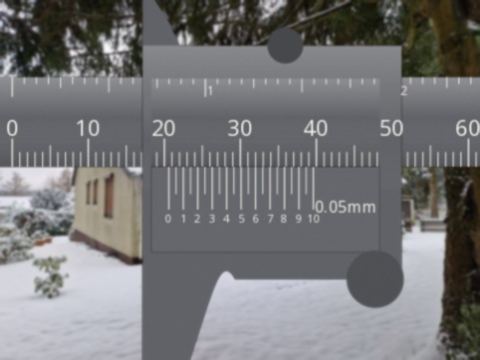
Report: 20.6mm
